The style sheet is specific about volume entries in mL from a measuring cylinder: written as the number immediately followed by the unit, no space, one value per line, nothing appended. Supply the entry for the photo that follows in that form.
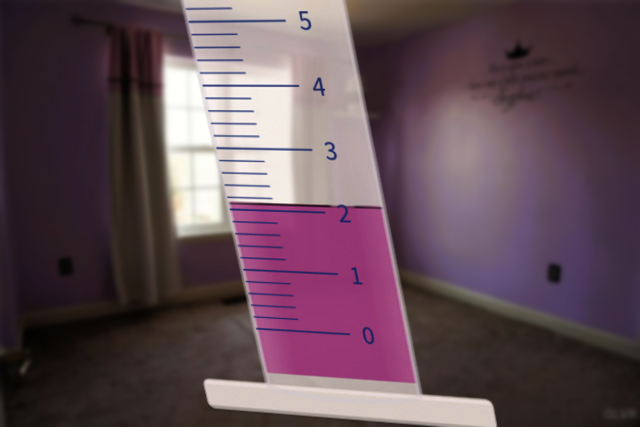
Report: 2.1mL
